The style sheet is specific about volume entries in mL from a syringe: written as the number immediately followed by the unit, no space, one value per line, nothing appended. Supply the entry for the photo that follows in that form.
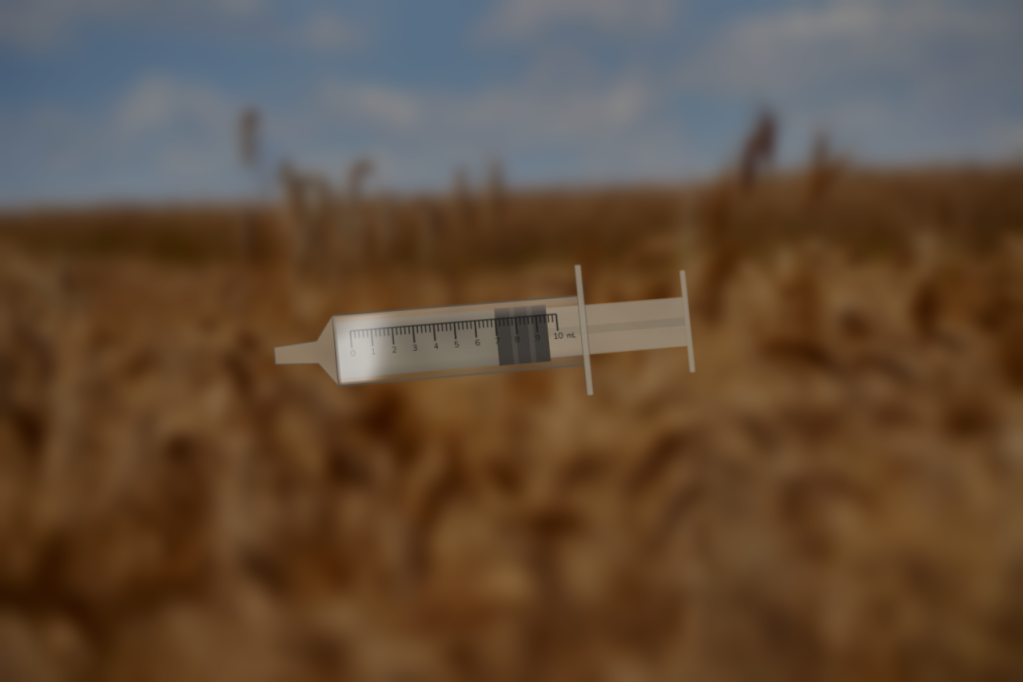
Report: 7mL
